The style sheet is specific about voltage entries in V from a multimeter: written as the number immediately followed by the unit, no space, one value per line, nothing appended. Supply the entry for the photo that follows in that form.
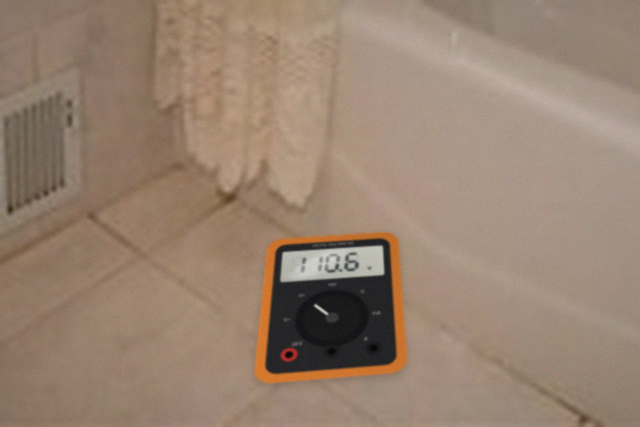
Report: 110.6V
